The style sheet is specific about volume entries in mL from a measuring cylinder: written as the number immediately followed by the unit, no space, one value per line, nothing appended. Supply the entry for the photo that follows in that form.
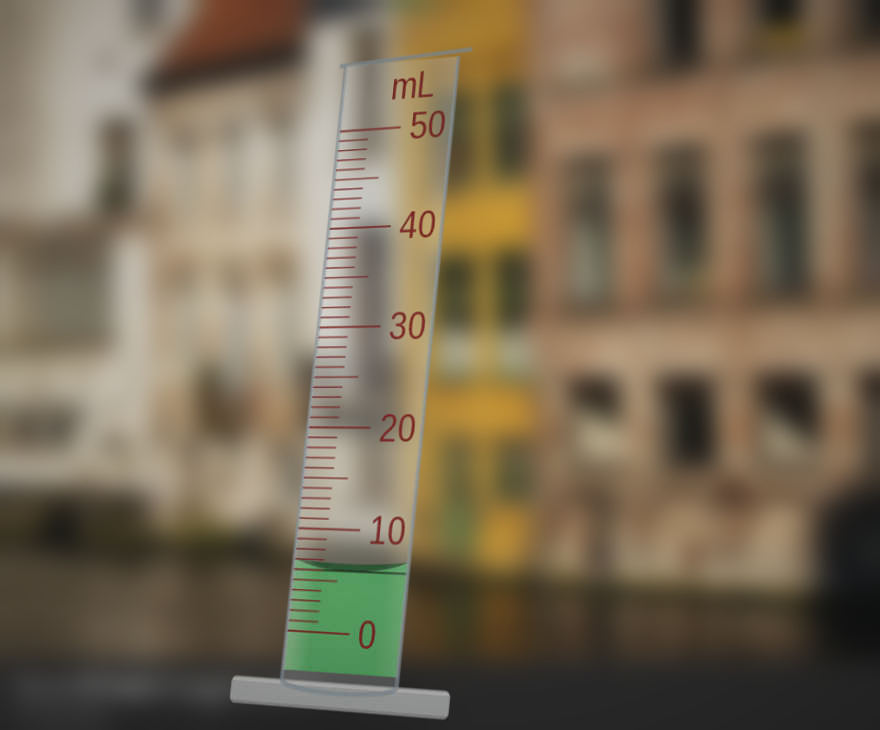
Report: 6mL
